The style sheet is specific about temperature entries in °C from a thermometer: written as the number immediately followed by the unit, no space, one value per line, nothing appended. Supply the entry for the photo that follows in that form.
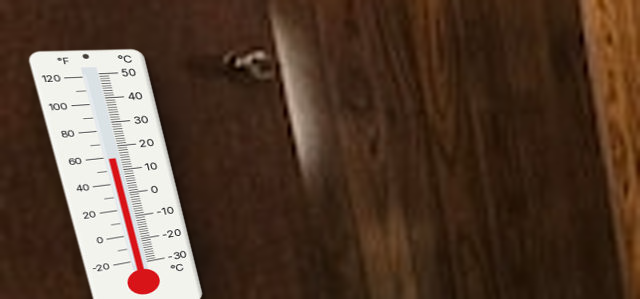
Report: 15°C
